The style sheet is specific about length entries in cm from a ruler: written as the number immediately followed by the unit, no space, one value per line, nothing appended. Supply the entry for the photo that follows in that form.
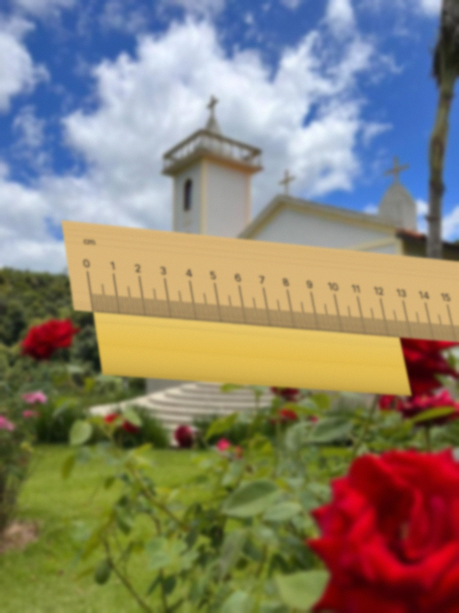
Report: 12.5cm
